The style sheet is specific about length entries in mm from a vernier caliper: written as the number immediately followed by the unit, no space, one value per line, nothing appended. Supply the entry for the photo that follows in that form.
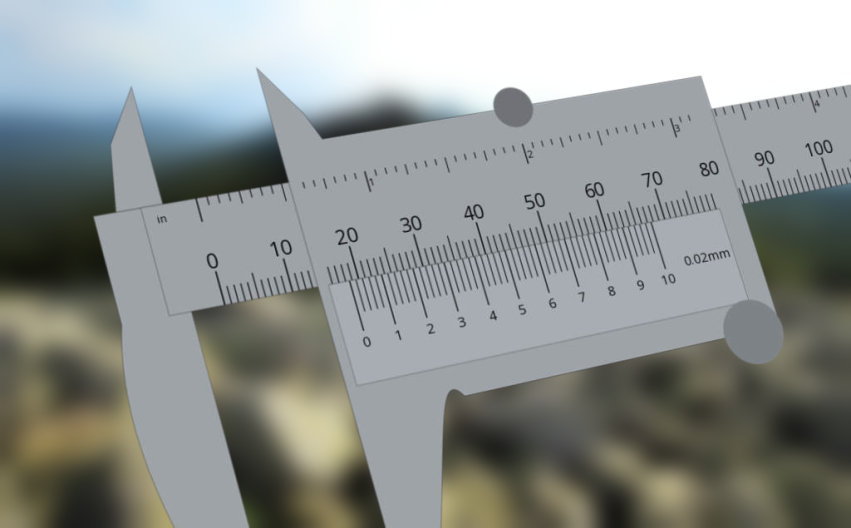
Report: 18.6mm
